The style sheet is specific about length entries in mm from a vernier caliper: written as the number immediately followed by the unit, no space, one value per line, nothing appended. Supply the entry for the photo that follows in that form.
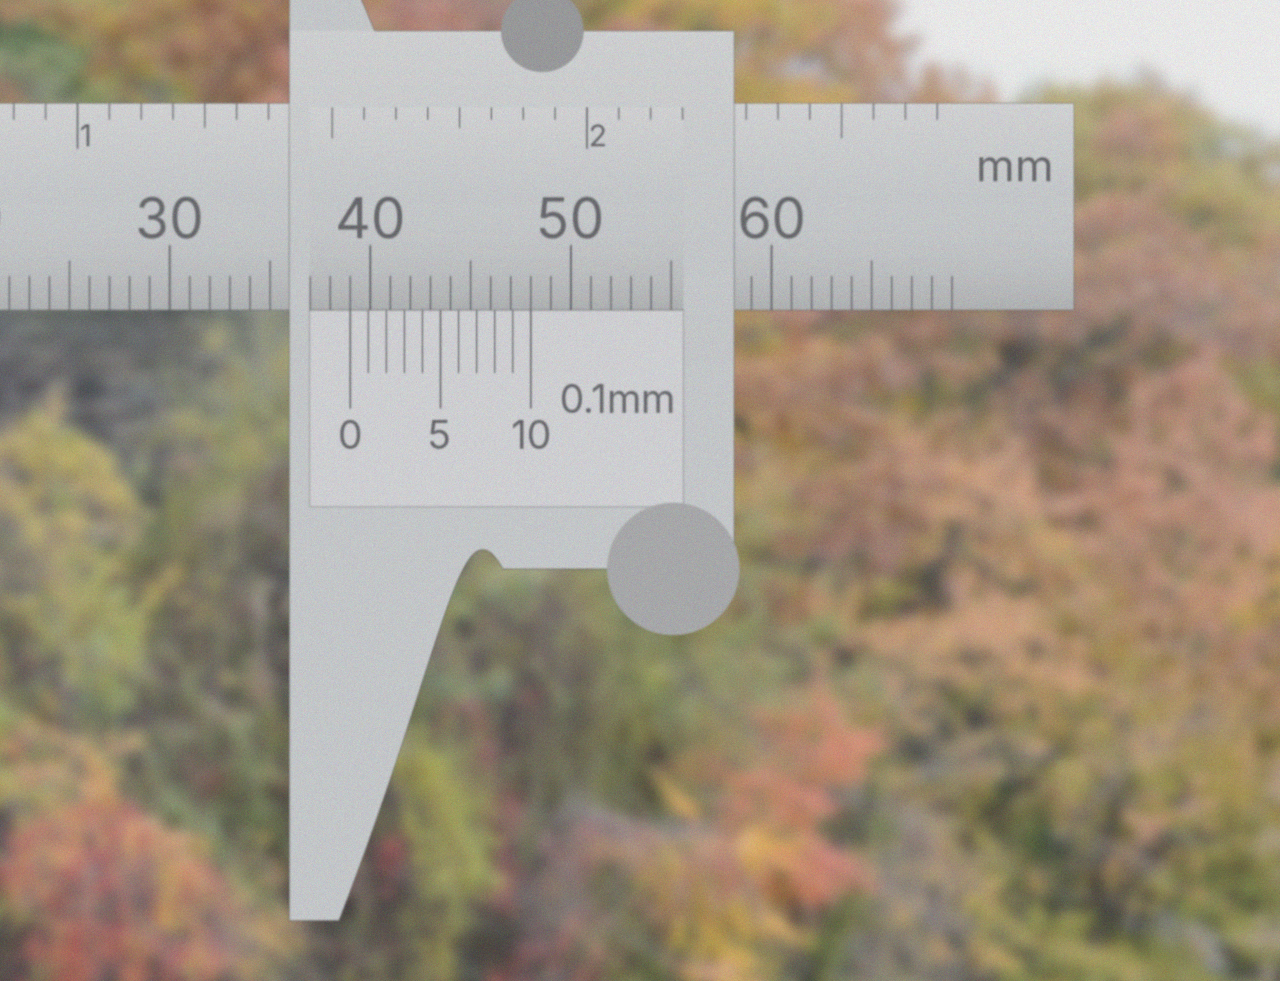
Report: 39.0mm
